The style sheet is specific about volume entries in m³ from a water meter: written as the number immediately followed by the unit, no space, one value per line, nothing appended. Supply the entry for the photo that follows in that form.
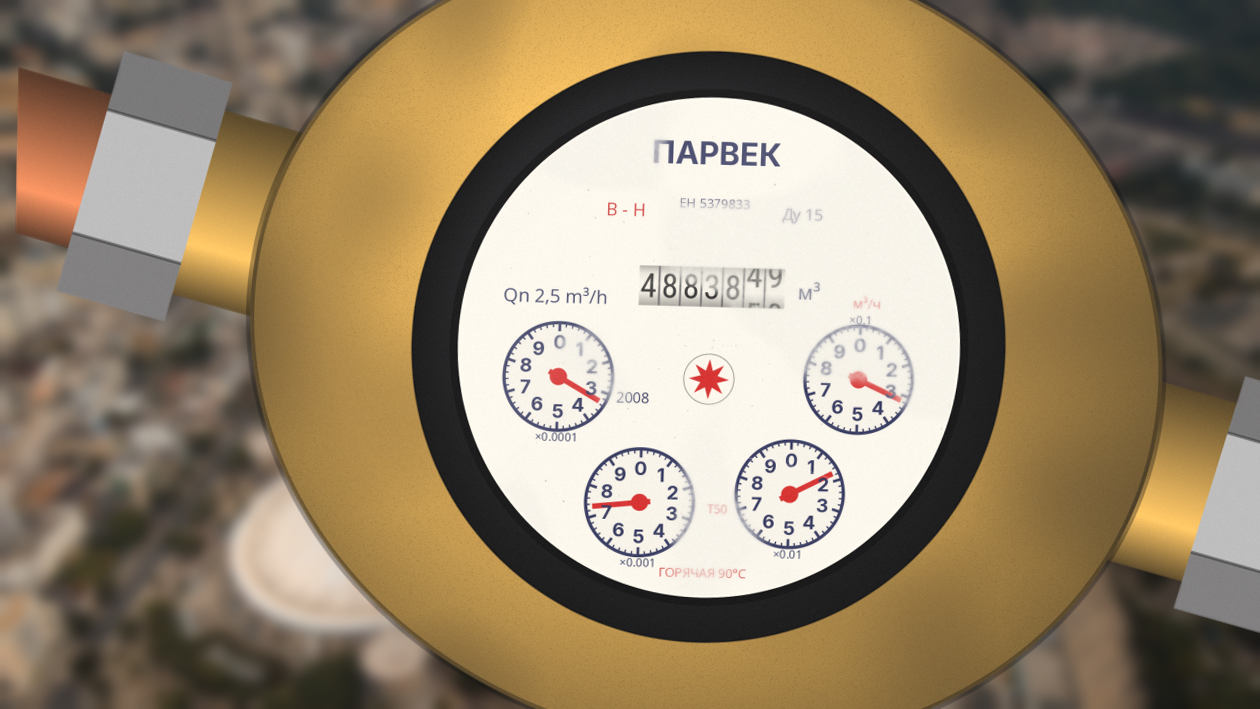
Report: 4883849.3173m³
